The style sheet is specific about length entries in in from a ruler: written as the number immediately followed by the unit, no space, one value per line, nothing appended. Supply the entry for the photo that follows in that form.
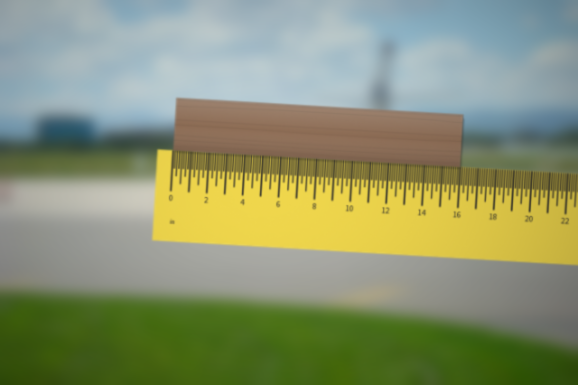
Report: 16in
